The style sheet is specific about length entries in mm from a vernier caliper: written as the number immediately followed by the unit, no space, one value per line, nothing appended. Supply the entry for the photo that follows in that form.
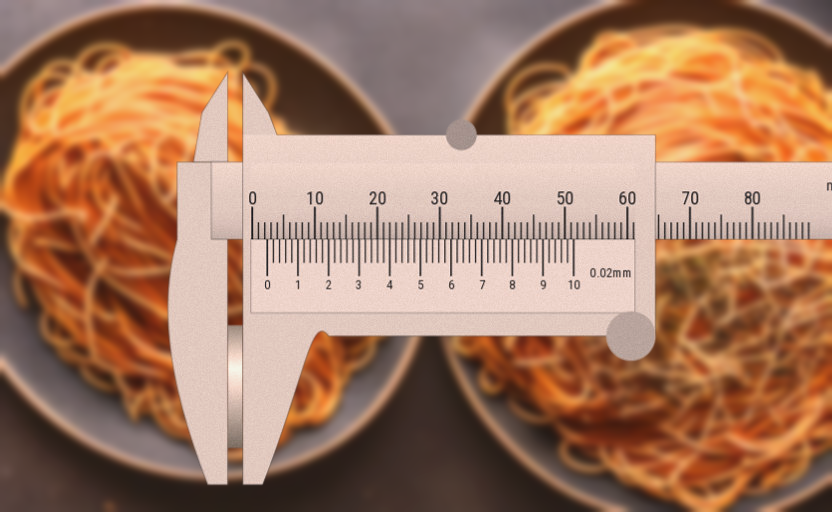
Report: 2.4mm
